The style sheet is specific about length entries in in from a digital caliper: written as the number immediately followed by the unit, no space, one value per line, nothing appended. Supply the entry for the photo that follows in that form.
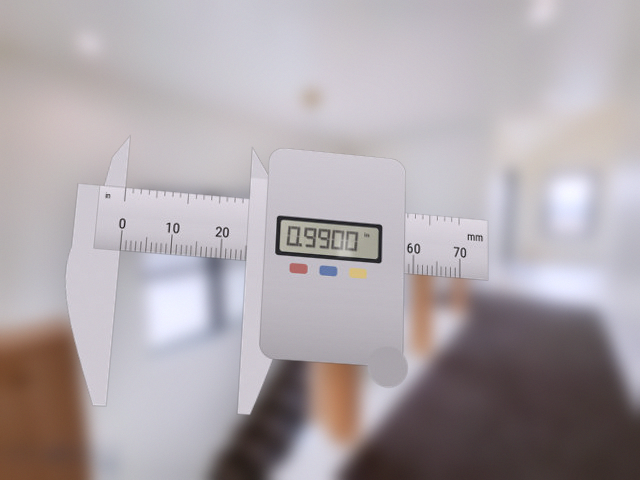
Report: 0.9900in
